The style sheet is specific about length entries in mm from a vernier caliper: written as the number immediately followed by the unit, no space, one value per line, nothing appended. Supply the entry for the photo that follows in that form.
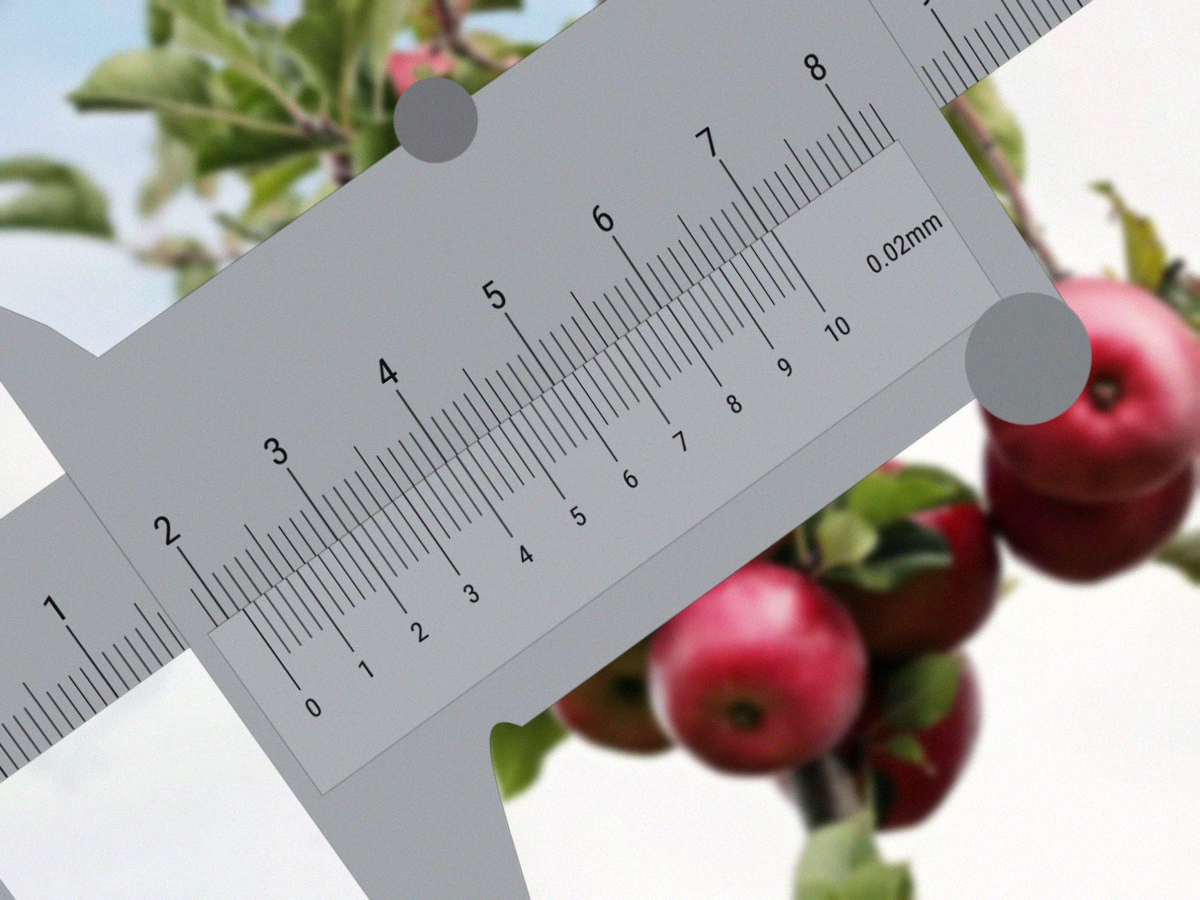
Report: 21.3mm
